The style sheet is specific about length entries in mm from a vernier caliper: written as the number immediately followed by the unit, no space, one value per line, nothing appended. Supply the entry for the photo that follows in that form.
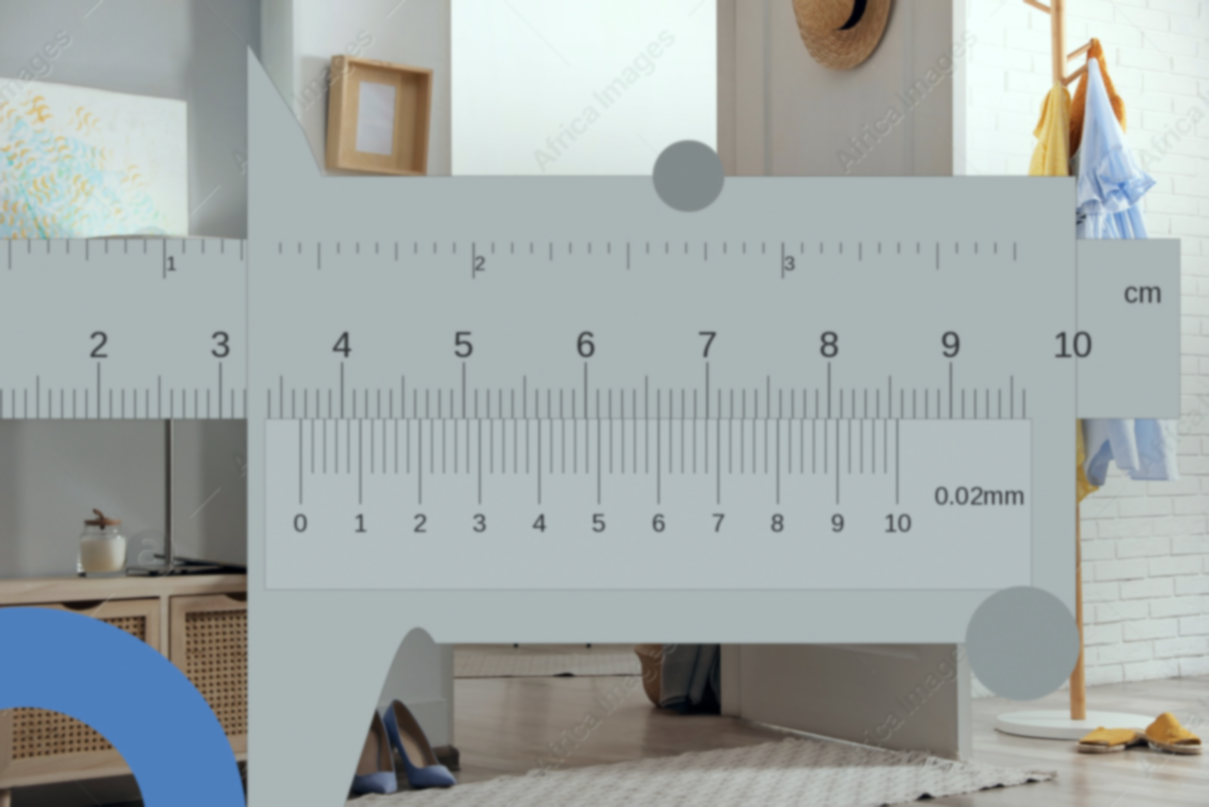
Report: 36.6mm
